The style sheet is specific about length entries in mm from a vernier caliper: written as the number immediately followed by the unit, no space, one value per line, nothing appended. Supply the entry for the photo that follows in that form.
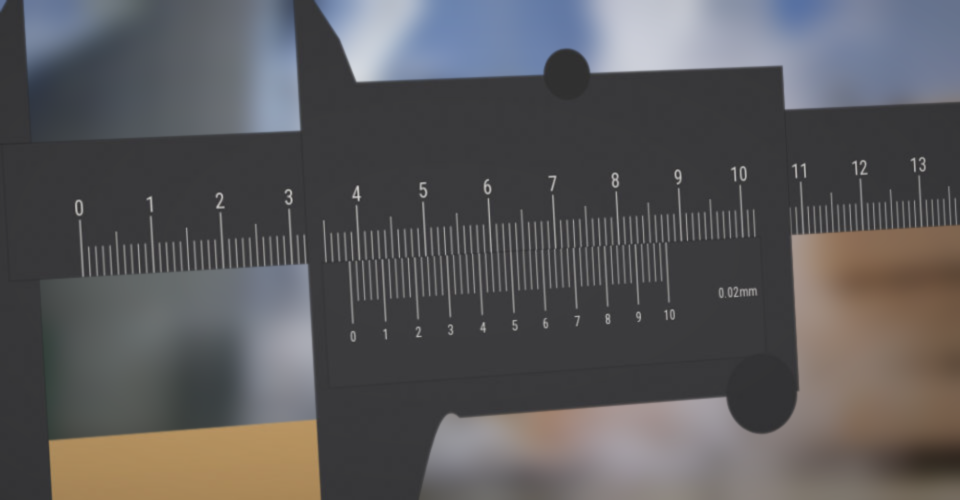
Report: 38.5mm
